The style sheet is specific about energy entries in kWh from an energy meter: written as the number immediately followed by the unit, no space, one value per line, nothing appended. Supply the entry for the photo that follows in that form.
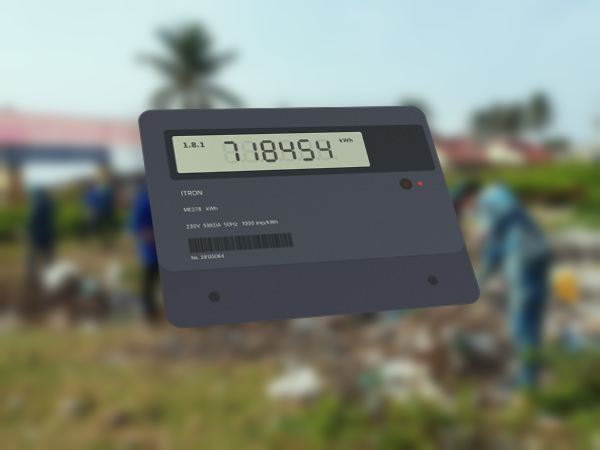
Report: 718454kWh
